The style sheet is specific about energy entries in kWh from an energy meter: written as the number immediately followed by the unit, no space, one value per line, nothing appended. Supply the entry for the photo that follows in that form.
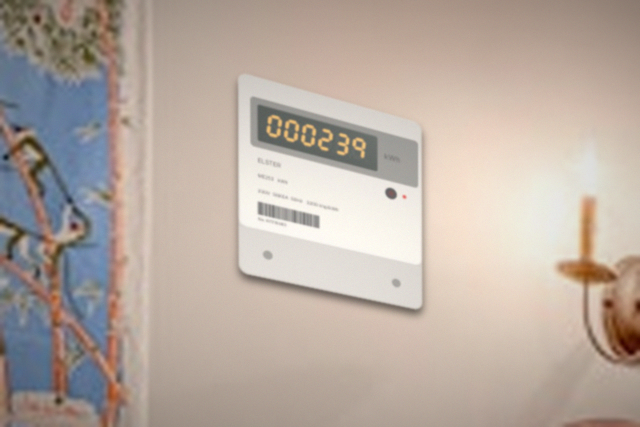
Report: 239kWh
